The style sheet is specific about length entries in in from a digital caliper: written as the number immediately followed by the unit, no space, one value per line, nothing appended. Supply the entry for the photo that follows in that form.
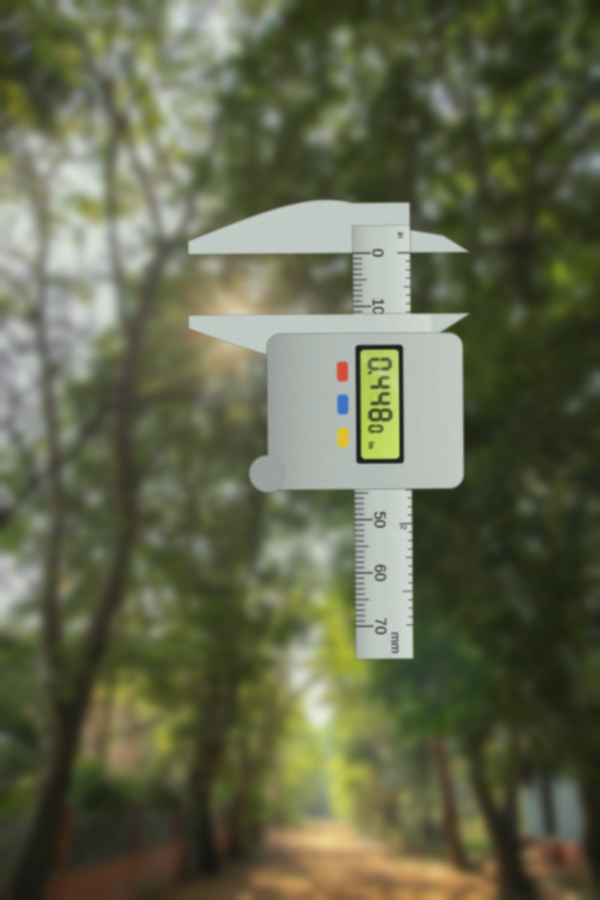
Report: 0.4480in
